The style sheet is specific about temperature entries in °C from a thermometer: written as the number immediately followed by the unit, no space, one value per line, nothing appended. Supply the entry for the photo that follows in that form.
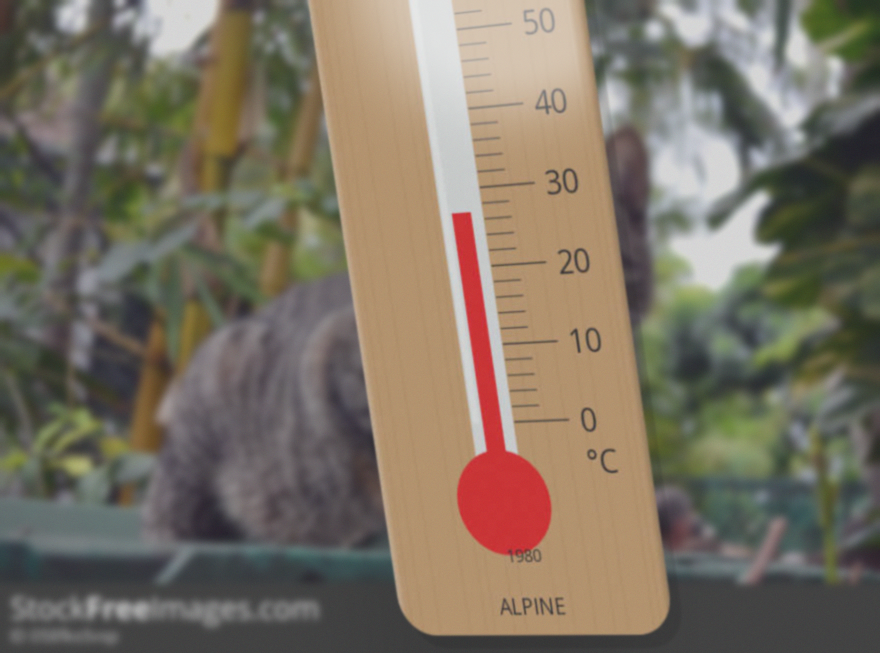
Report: 27°C
